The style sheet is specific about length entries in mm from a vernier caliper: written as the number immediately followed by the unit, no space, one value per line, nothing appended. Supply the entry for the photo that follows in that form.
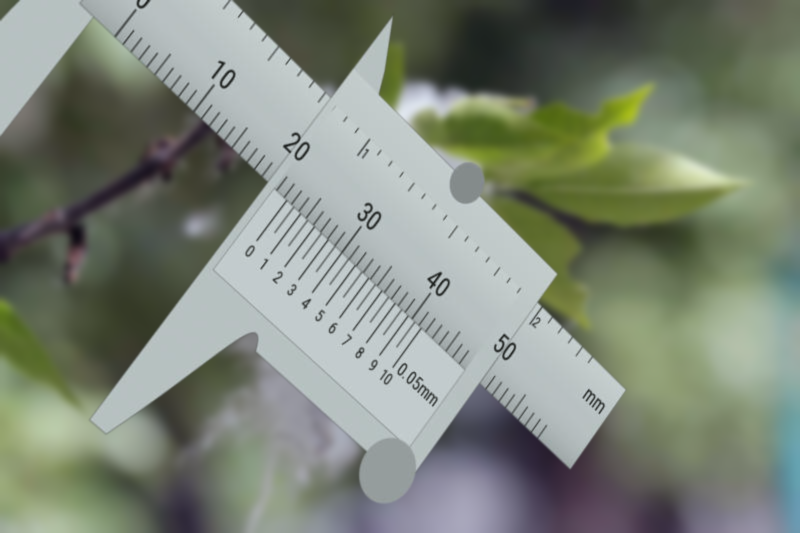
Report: 22.4mm
